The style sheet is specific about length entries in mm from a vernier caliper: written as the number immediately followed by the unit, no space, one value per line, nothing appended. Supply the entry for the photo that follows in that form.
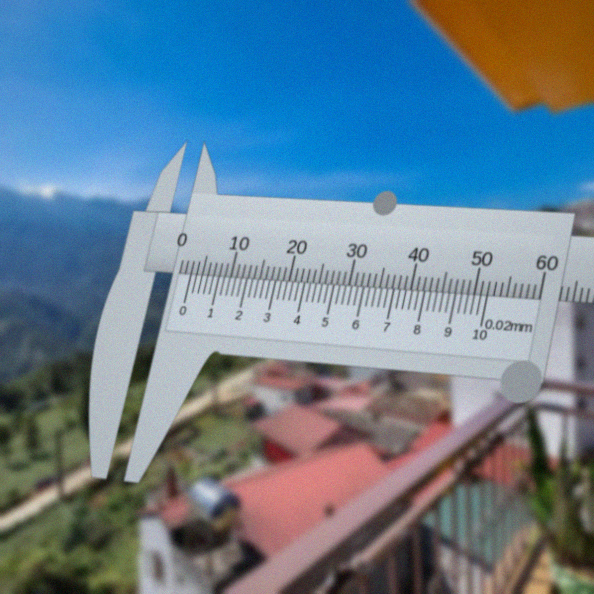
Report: 3.0mm
